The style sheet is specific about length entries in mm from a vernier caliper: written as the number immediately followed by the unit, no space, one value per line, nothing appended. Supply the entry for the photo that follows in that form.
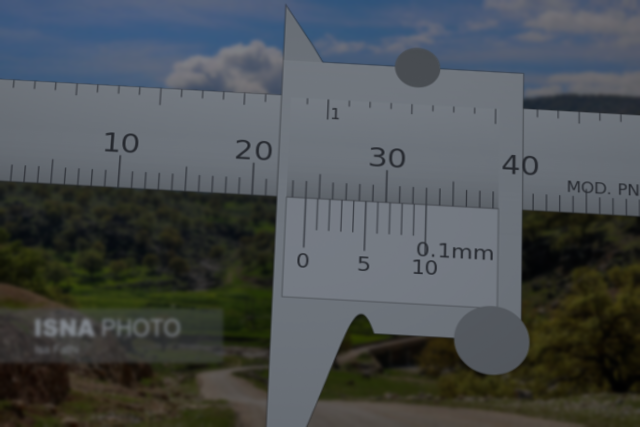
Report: 24.0mm
